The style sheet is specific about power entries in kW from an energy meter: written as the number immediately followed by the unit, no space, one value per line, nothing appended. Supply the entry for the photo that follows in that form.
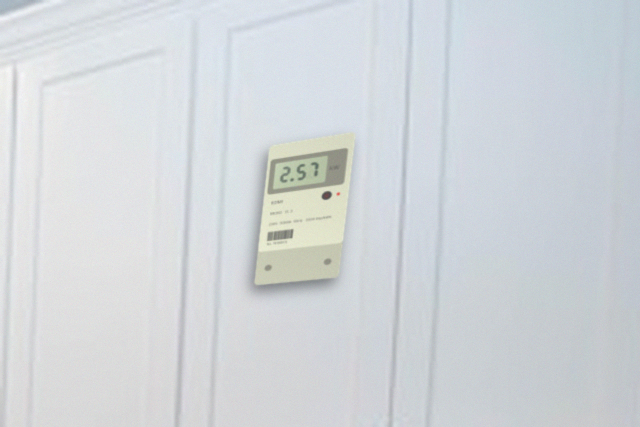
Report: 2.57kW
